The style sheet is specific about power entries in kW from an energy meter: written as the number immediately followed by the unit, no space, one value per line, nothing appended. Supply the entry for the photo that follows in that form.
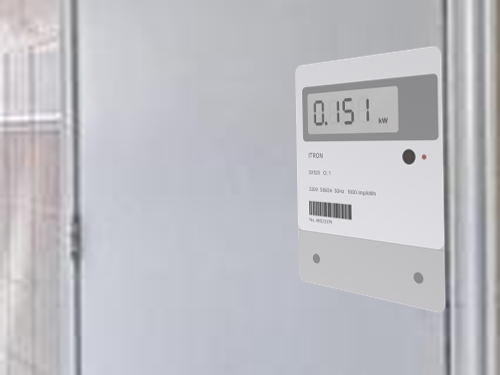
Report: 0.151kW
